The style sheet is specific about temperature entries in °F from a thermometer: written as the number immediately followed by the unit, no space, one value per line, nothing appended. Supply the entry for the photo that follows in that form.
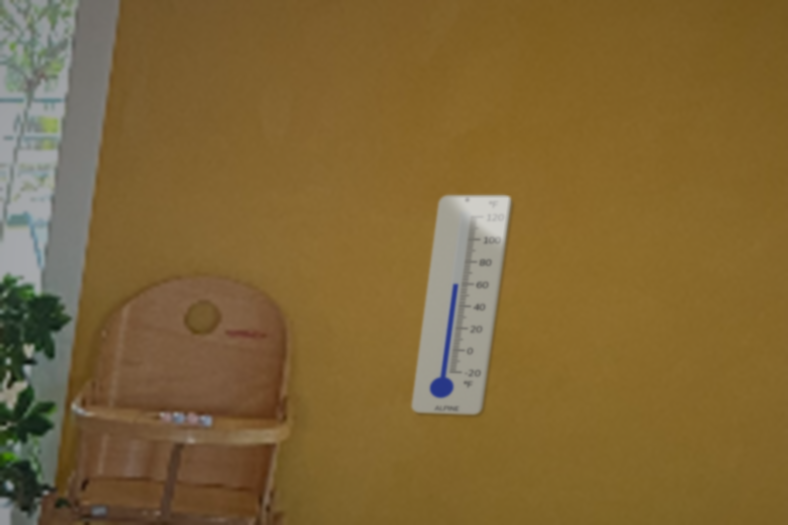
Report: 60°F
